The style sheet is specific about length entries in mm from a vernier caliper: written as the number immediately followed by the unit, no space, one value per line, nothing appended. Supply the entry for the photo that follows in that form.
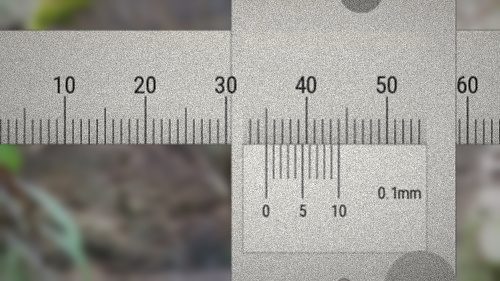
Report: 35.0mm
